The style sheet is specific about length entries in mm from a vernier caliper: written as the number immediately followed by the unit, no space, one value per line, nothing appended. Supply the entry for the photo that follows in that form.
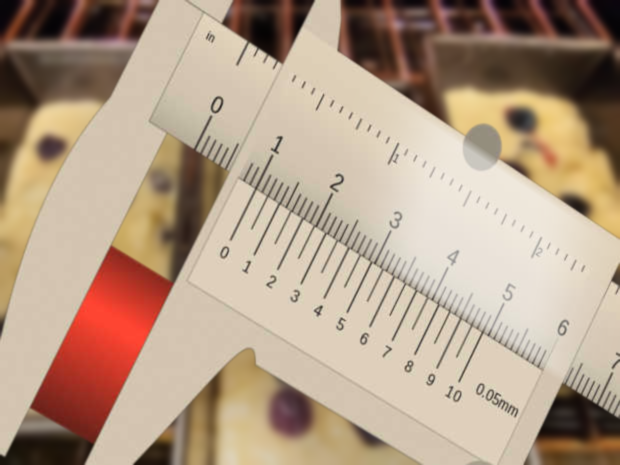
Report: 10.0mm
